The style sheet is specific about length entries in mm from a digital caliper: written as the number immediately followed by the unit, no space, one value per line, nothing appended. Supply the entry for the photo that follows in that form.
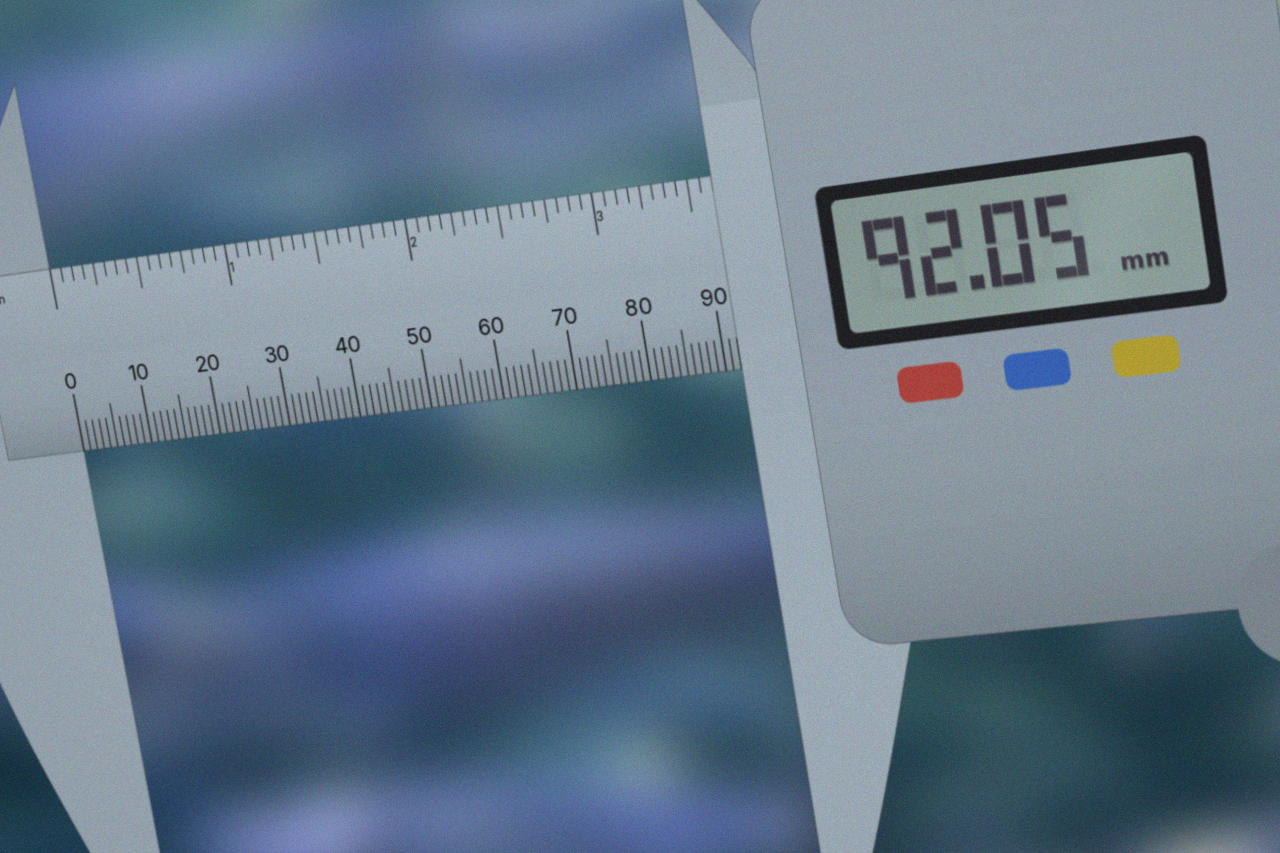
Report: 92.05mm
